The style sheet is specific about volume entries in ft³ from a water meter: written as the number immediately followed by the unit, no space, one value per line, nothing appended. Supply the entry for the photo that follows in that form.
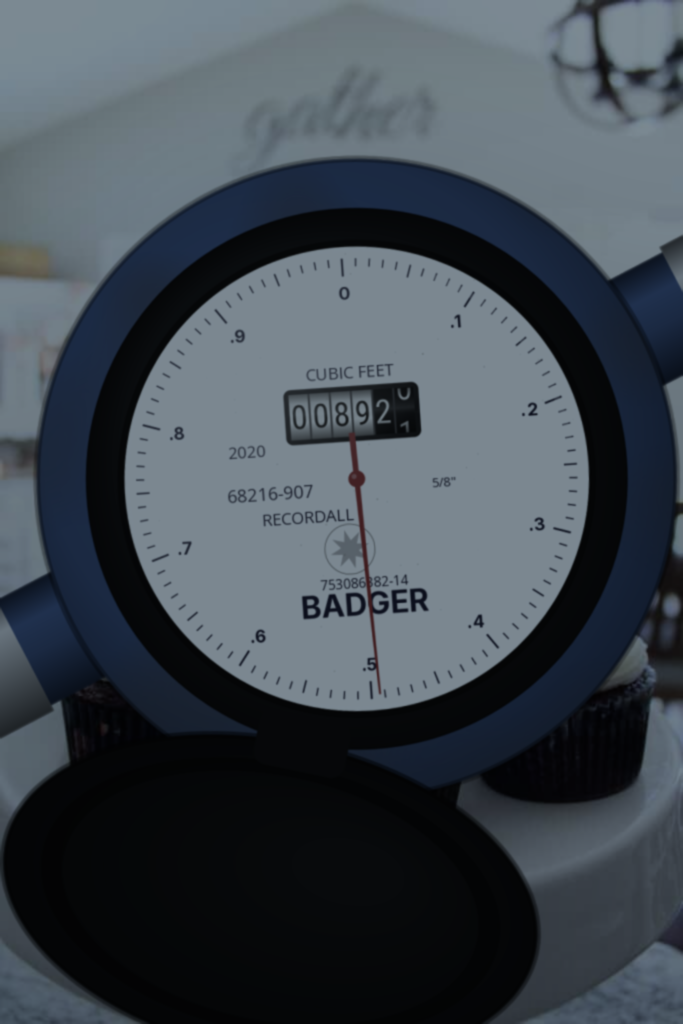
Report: 8920.49ft³
